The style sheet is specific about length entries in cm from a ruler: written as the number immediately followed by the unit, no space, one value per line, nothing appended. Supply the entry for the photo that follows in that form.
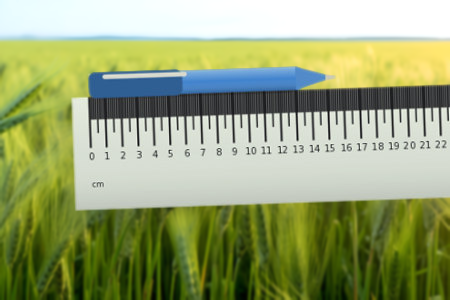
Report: 15.5cm
